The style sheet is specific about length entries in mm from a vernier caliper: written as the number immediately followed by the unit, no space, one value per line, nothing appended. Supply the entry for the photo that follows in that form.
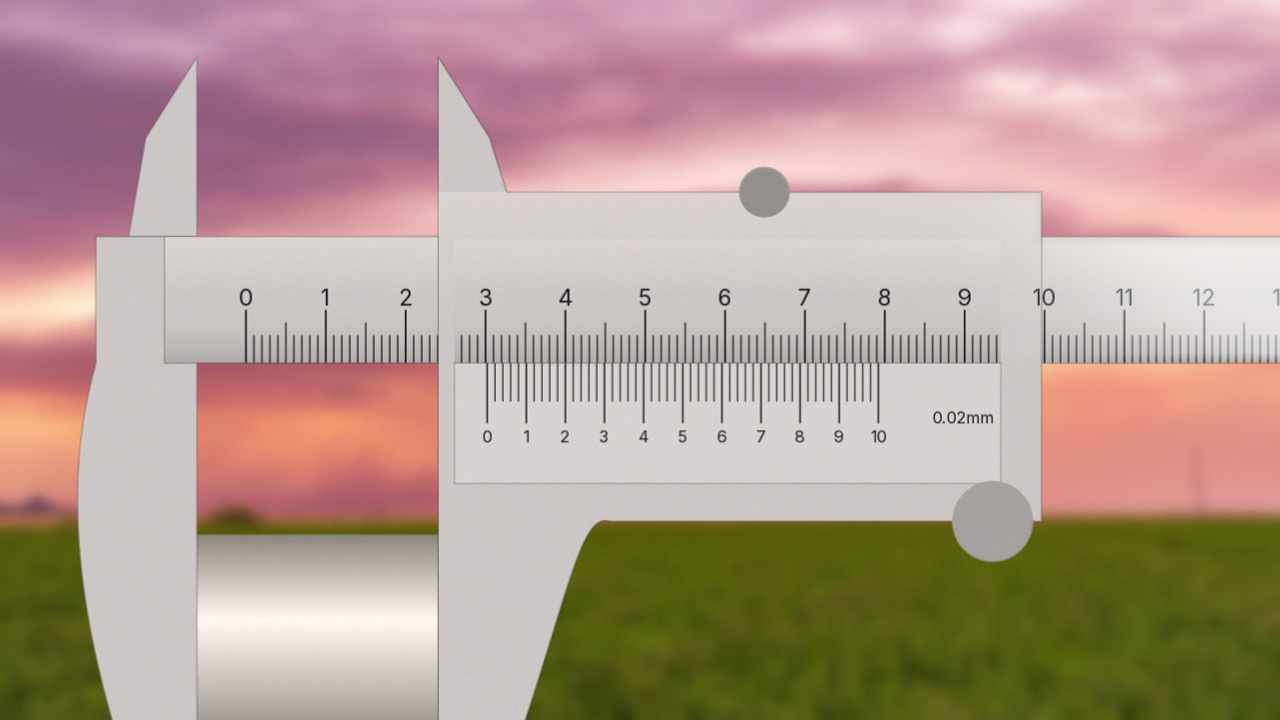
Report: 30.2mm
